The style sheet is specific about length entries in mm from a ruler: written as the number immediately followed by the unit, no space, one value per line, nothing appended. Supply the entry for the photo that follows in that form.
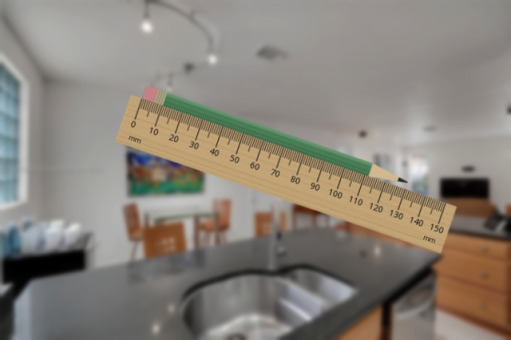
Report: 130mm
